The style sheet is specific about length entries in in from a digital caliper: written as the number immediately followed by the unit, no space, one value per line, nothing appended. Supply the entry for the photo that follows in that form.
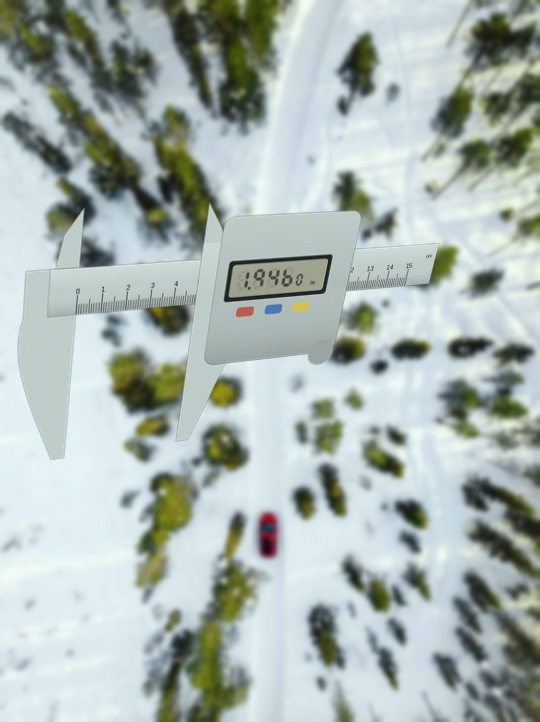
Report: 1.9460in
